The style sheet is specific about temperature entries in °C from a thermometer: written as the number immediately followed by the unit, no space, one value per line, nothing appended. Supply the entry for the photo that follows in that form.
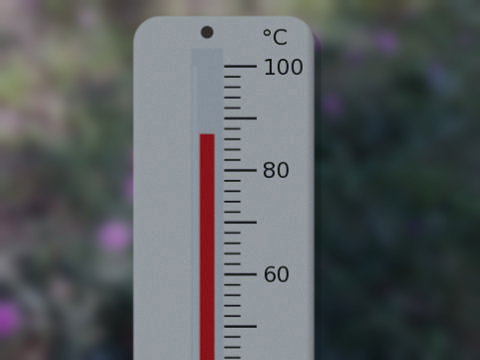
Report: 87°C
